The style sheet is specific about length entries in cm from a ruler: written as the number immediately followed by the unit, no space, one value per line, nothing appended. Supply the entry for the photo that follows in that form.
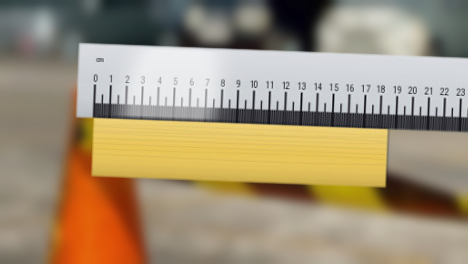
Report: 18.5cm
